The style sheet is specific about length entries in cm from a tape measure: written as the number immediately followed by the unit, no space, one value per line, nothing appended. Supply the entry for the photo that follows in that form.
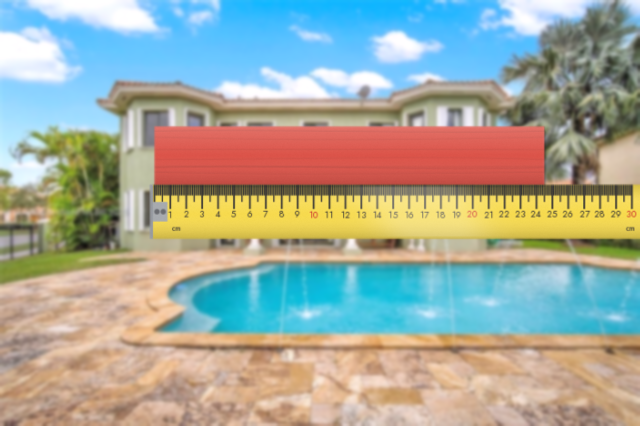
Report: 24.5cm
